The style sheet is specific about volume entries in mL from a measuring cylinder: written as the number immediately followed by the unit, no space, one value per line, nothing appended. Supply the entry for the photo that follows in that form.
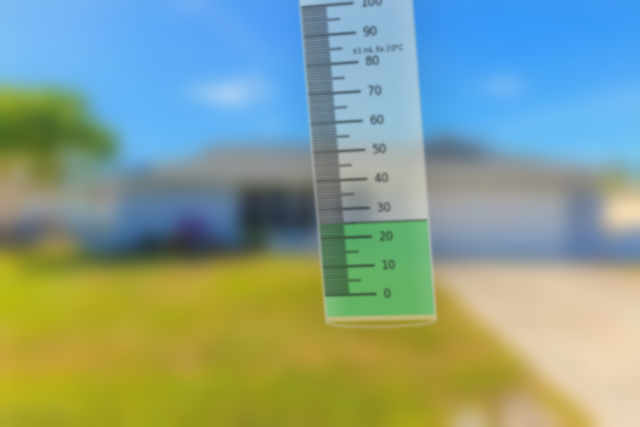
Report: 25mL
